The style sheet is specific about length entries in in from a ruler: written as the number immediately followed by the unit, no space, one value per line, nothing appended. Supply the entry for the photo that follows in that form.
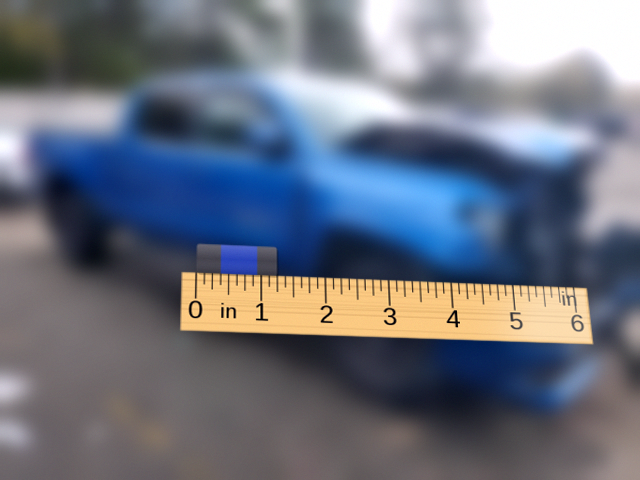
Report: 1.25in
